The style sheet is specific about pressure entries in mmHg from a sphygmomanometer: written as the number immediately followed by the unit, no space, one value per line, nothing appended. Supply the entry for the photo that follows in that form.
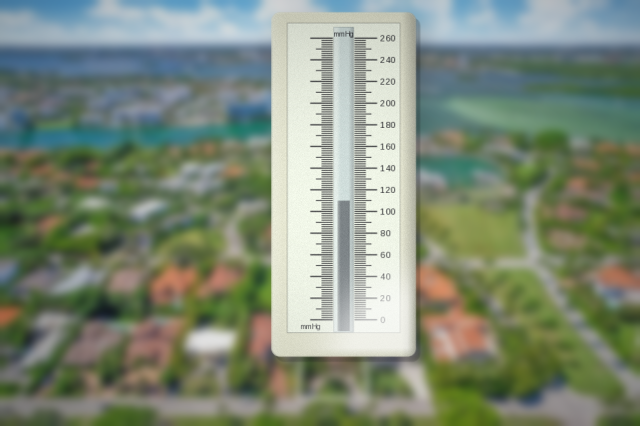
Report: 110mmHg
